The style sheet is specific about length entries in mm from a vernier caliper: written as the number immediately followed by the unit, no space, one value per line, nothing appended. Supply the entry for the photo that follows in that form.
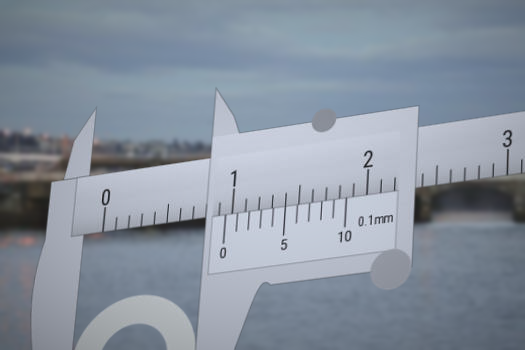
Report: 9.5mm
